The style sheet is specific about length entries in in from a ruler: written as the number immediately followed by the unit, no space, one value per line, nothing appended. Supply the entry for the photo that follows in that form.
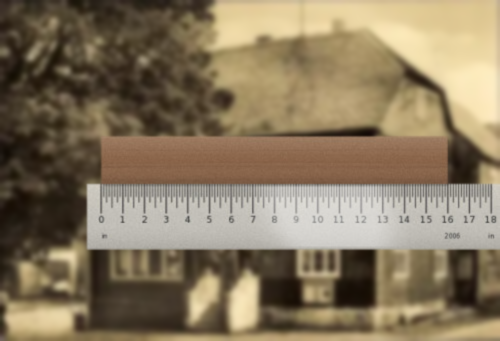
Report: 16in
